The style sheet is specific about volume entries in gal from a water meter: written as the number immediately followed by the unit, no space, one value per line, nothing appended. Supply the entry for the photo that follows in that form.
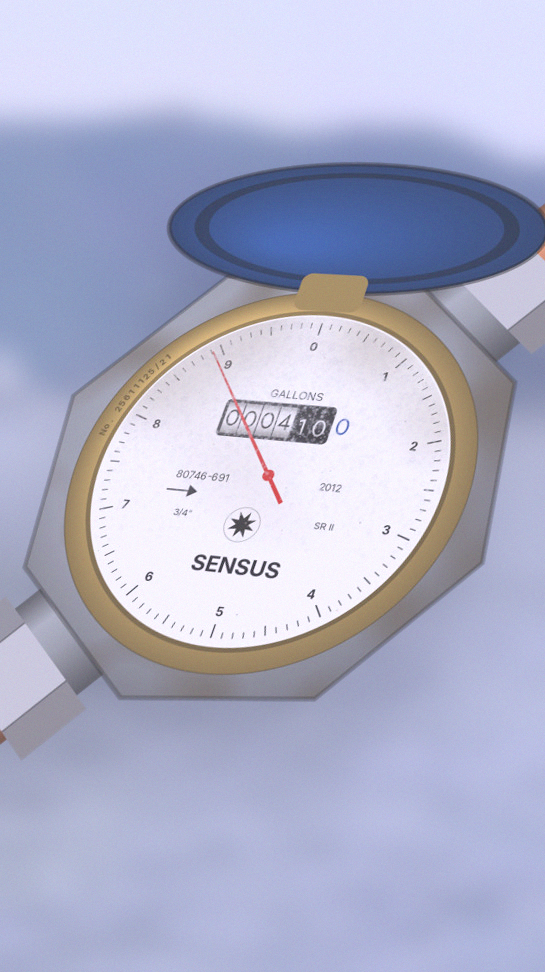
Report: 4098.9gal
